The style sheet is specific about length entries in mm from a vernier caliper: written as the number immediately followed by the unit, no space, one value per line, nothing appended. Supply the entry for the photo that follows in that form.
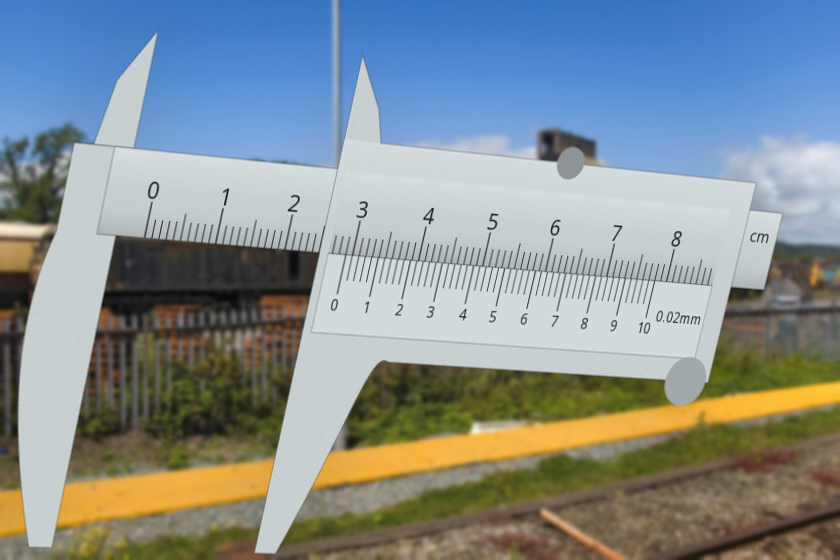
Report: 29.0mm
